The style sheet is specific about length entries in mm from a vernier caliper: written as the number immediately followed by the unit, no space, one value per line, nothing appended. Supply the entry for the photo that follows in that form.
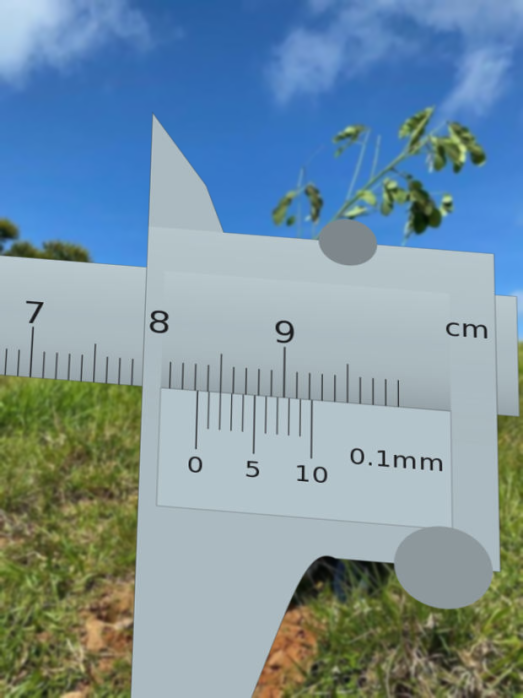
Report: 83.2mm
